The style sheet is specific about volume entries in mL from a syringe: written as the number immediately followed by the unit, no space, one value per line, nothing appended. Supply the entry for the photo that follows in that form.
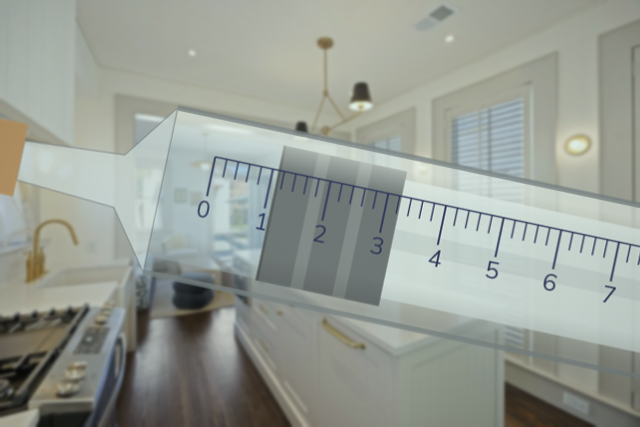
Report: 1.1mL
